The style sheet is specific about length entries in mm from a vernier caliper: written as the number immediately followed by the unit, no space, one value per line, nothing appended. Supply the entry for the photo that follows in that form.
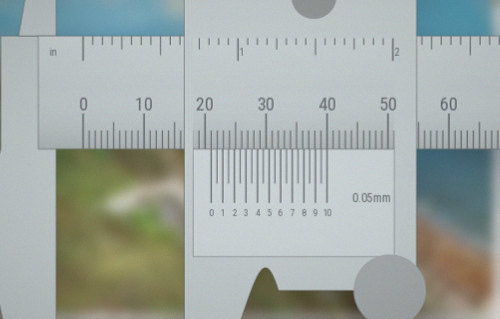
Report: 21.0mm
